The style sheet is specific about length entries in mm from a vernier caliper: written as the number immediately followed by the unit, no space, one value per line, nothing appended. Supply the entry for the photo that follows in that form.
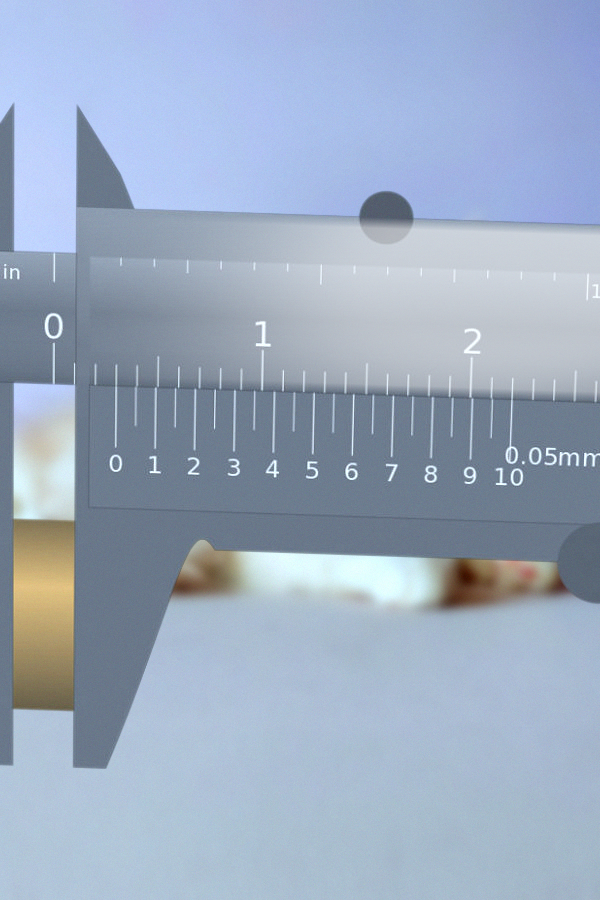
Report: 3.0mm
